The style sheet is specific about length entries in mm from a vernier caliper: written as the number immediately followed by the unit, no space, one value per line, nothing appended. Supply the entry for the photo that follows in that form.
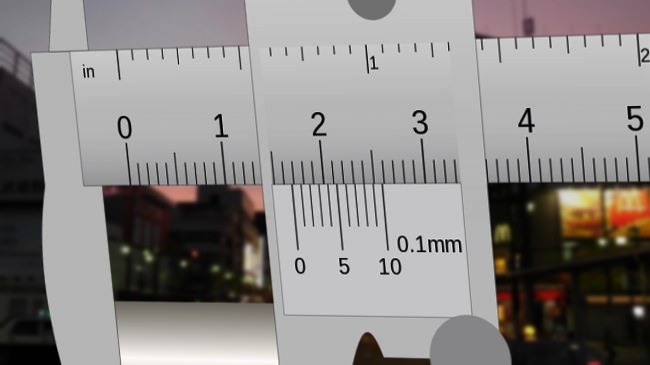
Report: 16.8mm
